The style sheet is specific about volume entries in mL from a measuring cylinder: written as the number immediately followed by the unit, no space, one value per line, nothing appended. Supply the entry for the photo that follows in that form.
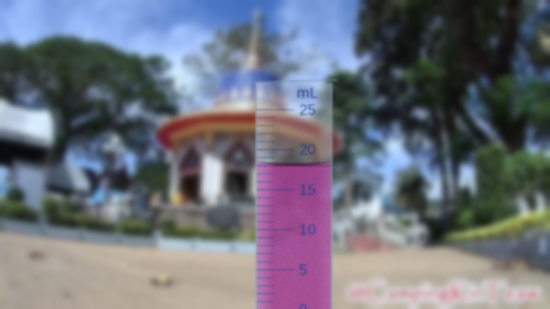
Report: 18mL
